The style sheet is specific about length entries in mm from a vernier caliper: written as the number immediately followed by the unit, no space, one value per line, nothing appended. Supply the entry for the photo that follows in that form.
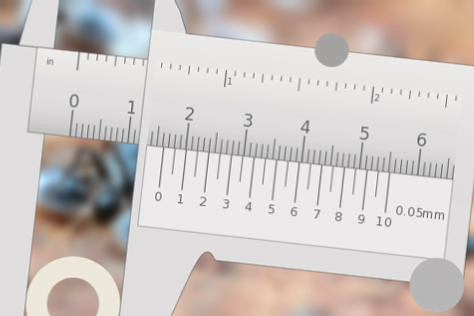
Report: 16.2mm
